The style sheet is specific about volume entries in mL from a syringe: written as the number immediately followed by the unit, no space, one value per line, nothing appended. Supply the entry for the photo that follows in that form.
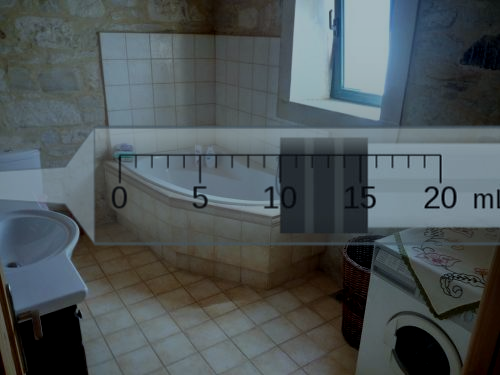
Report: 10mL
